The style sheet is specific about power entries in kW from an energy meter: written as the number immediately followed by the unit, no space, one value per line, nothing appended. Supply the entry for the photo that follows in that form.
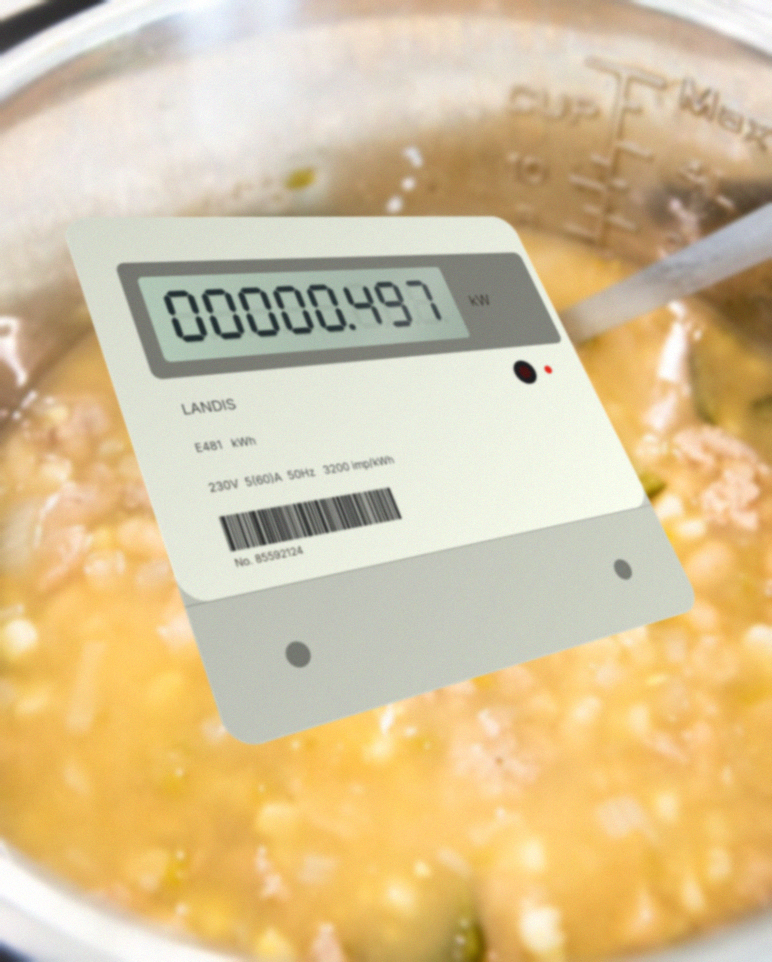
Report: 0.497kW
